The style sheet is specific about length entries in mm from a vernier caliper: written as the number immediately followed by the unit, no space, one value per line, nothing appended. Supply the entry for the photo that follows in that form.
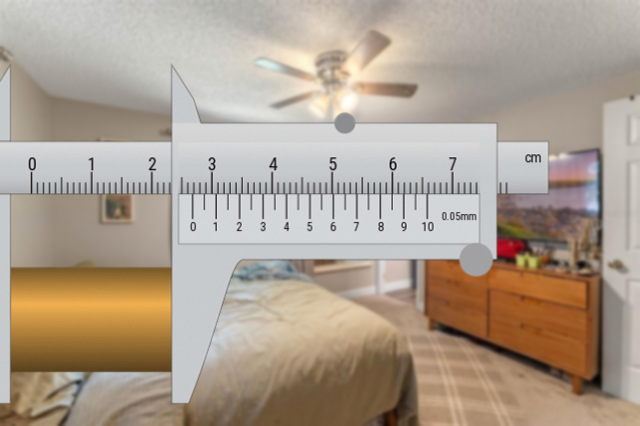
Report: 26.8mm
